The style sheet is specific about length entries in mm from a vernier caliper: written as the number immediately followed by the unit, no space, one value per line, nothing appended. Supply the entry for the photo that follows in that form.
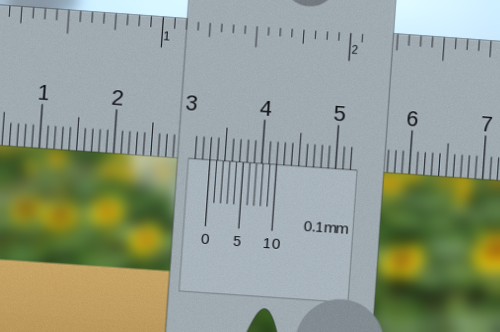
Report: 33.0mm
